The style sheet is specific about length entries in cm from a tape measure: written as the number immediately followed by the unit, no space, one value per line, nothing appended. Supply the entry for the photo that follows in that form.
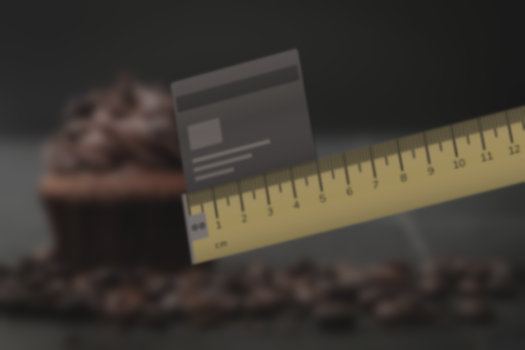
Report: 5cm
